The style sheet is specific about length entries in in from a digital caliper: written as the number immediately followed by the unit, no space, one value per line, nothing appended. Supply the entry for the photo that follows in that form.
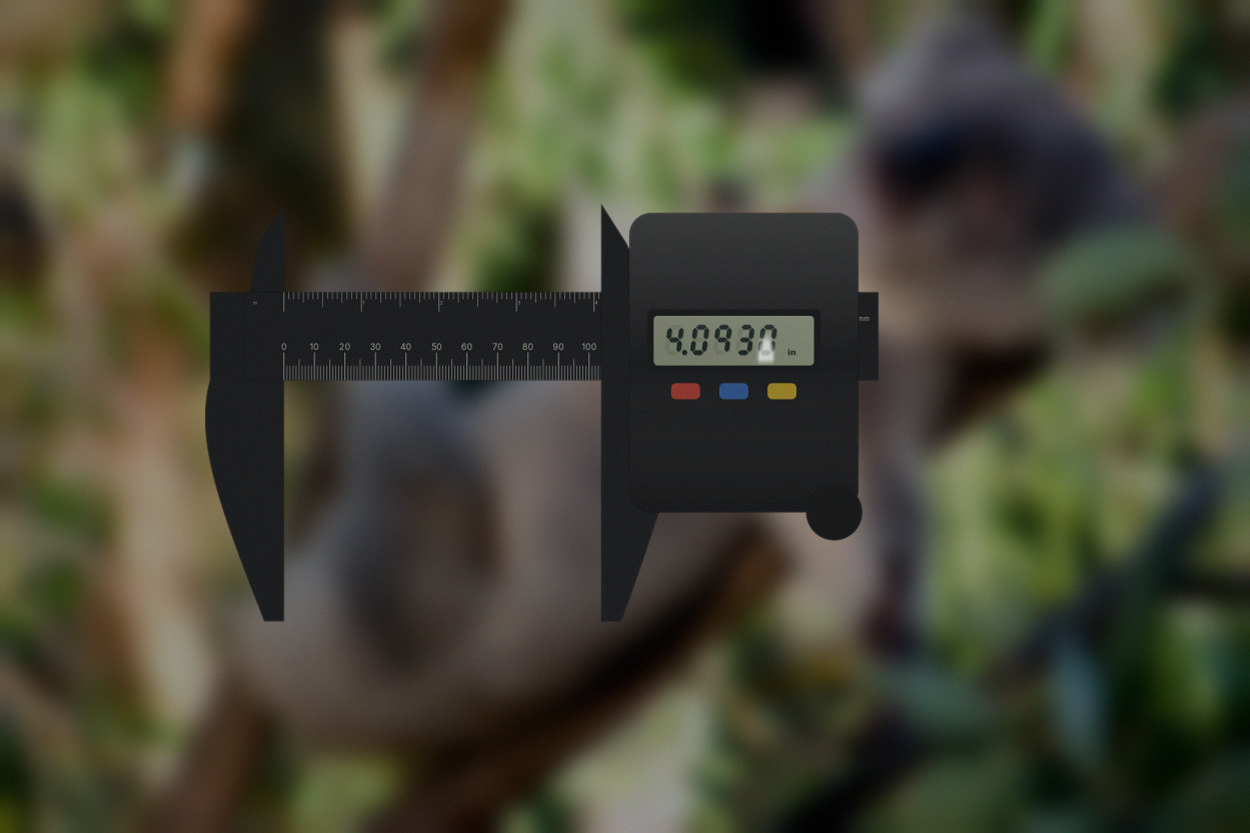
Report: 4.0930in
